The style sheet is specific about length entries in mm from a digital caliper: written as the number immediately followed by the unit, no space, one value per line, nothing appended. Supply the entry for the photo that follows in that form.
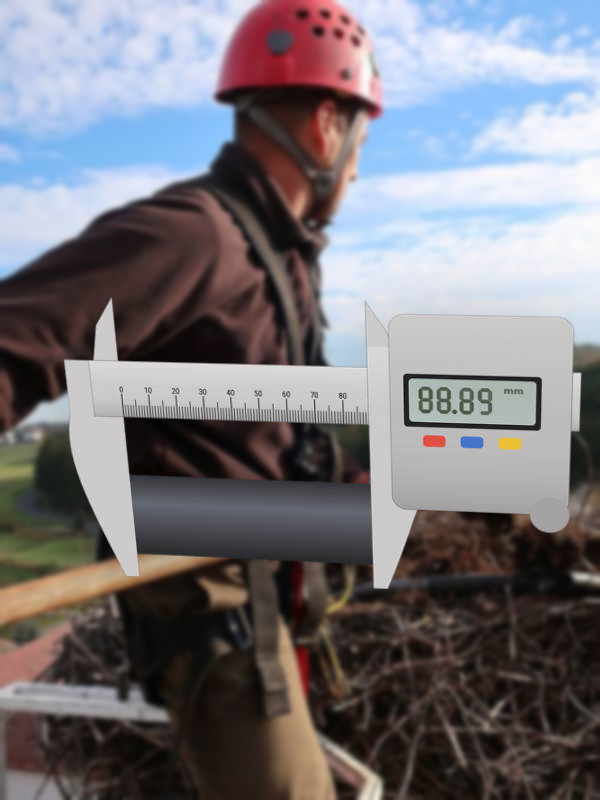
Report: 88.89mm
